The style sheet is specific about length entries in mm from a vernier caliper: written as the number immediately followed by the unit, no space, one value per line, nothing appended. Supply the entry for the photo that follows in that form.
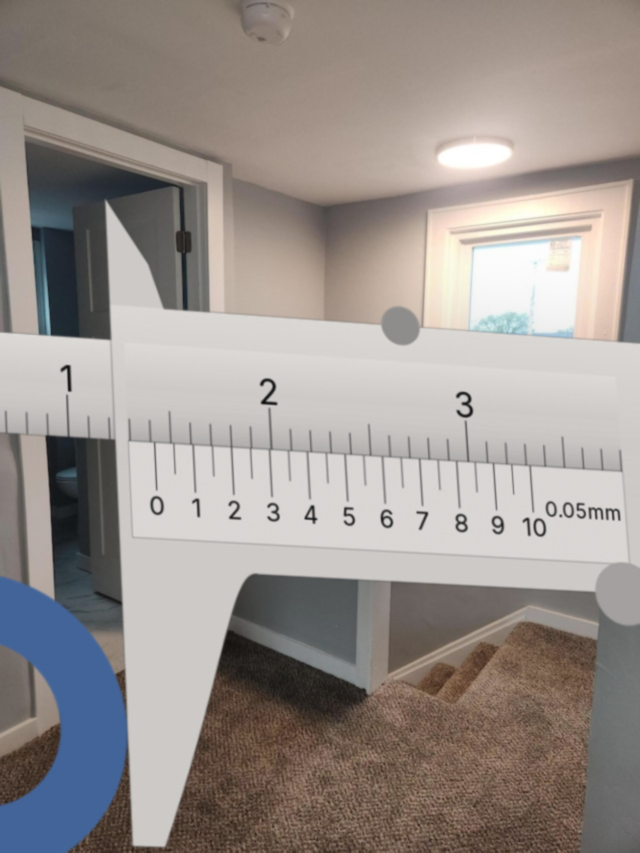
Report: 14.2mm
